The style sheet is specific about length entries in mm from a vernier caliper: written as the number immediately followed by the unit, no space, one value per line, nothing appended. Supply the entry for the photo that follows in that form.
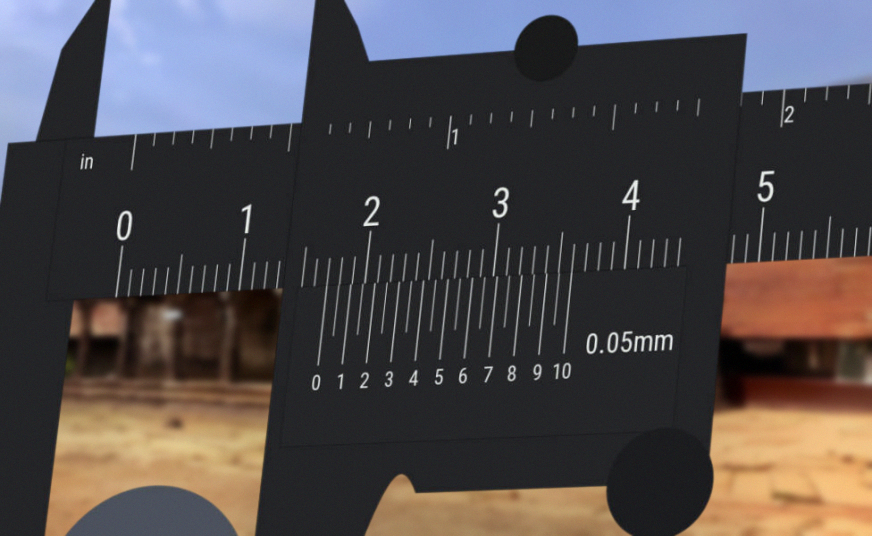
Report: 17.0mm
